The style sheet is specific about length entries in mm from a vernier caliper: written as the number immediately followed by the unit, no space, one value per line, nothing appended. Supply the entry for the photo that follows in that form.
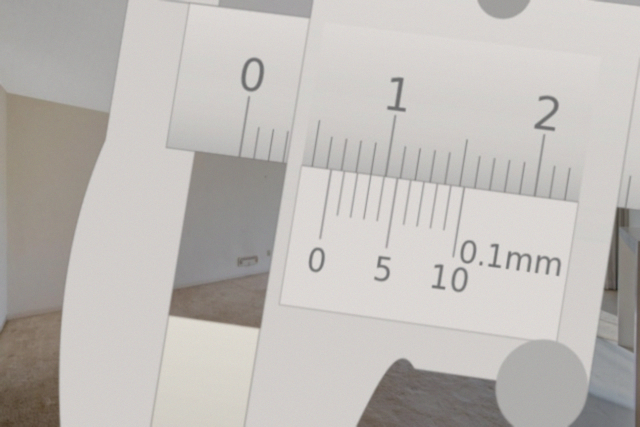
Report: 6.3mm
